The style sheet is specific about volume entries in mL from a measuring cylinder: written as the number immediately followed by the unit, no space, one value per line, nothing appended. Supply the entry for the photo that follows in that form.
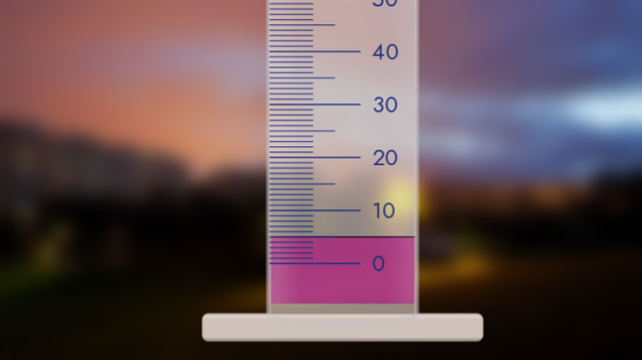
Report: 5mL
